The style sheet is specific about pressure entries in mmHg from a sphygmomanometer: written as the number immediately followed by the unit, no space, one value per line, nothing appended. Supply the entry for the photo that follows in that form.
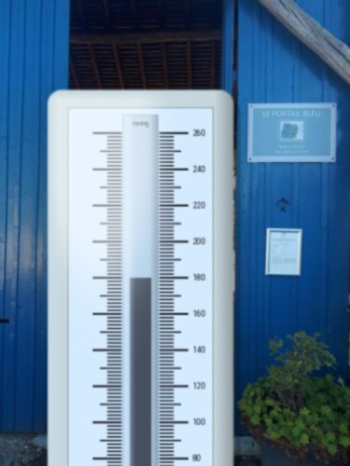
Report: 180mmHg
